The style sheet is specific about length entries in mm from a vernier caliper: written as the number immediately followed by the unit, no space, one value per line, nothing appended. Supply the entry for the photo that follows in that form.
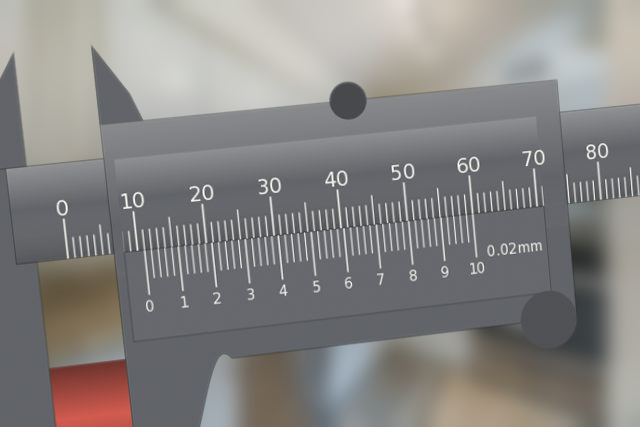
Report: 11.0mm
